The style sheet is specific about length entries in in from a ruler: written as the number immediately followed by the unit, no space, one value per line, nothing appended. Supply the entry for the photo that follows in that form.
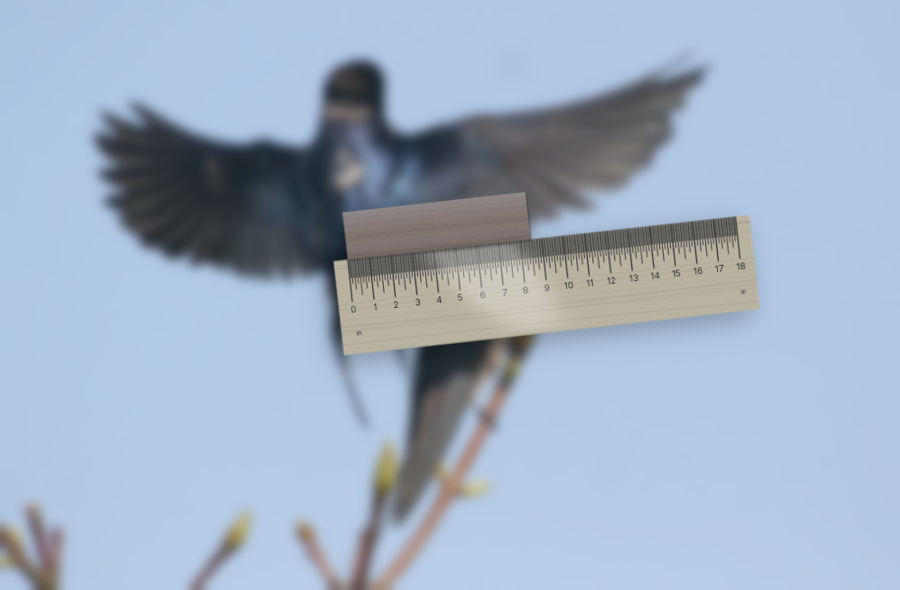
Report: 8.5in
